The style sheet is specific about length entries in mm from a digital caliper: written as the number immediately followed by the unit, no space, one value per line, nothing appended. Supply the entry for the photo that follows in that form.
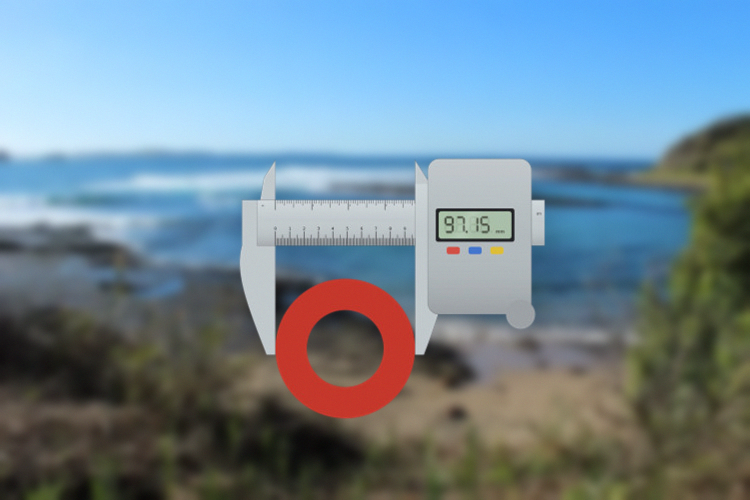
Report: 97.15mm
